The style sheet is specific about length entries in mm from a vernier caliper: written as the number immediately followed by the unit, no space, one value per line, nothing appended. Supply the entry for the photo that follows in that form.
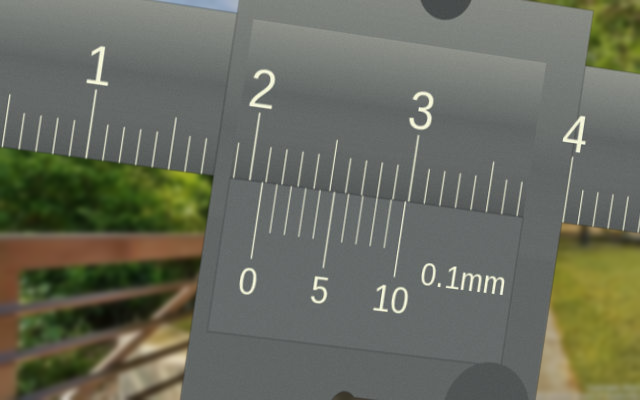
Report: 20.8mm
